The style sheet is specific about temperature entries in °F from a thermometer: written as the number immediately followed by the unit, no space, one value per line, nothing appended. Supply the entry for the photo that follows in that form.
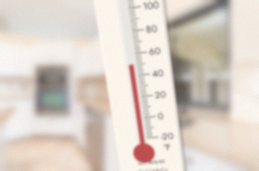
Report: 50°F
